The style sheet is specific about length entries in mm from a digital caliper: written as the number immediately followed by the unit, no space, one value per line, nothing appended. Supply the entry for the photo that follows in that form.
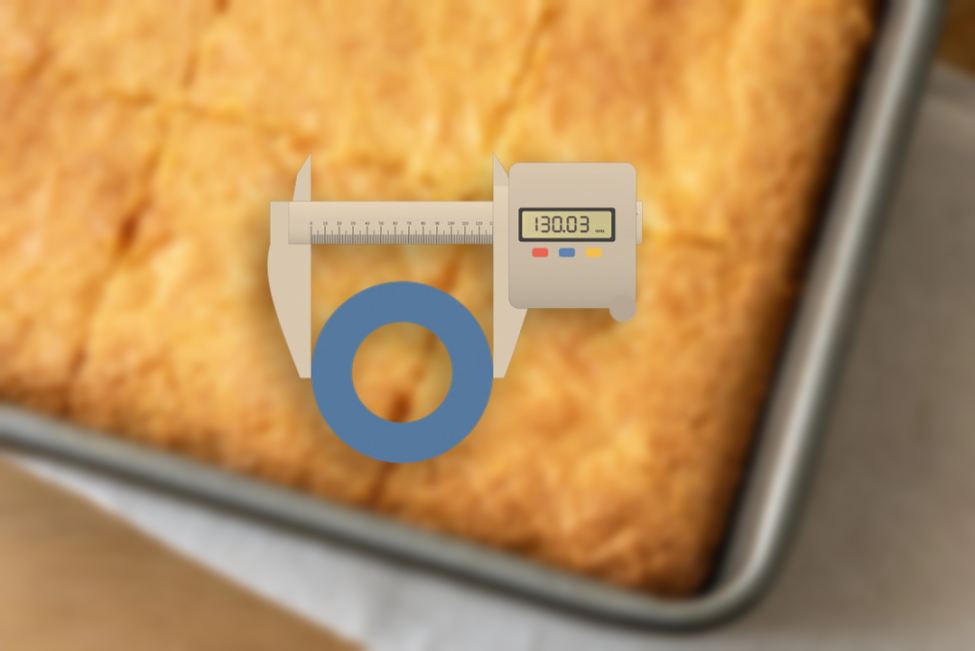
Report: 130.03mm
